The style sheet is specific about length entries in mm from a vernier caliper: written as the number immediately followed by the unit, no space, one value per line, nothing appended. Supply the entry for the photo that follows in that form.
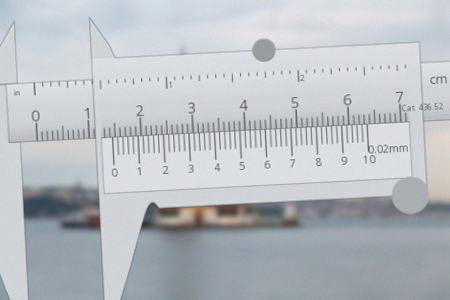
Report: 14.5mm
